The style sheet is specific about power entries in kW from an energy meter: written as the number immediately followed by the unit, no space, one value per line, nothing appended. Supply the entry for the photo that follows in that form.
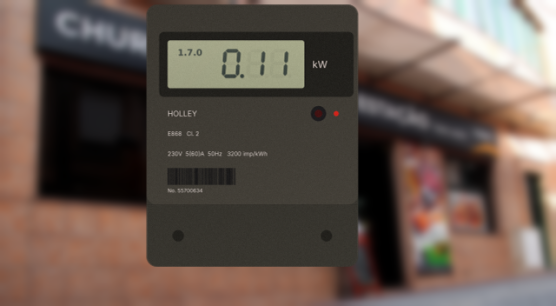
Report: 0.11kW
